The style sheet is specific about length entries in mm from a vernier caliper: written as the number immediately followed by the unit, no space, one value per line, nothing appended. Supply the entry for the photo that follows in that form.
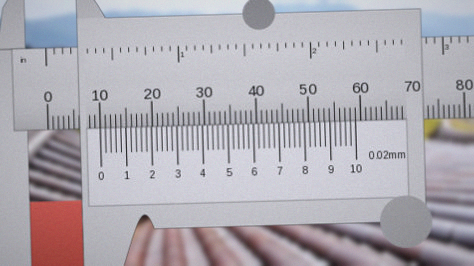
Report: 10.0mm
